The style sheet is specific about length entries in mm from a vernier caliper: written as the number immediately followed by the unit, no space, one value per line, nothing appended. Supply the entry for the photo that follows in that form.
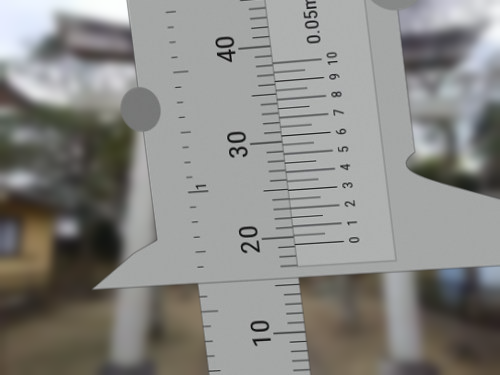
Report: 19.2mm
